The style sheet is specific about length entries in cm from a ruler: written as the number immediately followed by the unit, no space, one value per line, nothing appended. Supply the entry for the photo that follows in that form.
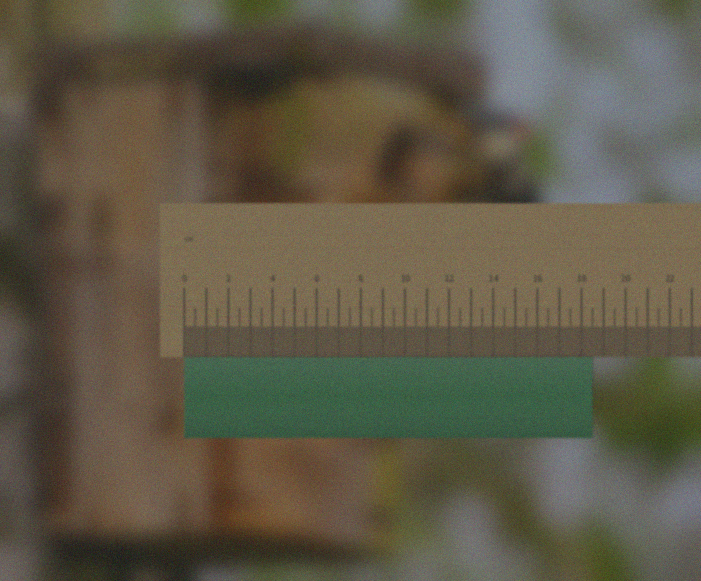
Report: 18.5cm
